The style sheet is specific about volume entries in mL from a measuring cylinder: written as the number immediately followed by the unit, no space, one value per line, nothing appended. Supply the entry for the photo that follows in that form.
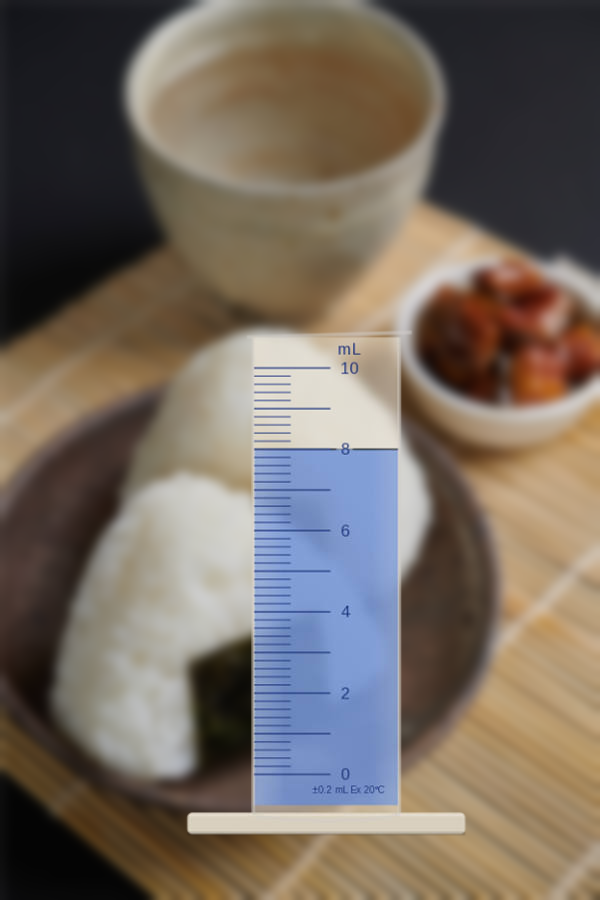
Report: 8mL
